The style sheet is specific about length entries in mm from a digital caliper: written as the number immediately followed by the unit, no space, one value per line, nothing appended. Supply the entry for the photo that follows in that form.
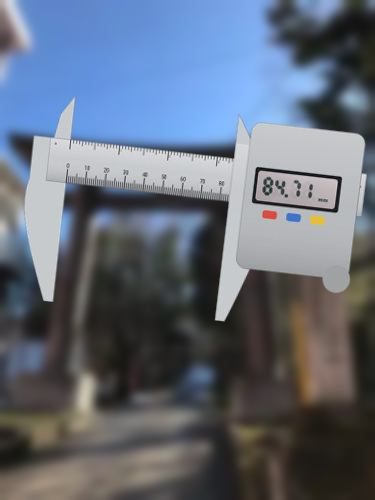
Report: 84.71mm
